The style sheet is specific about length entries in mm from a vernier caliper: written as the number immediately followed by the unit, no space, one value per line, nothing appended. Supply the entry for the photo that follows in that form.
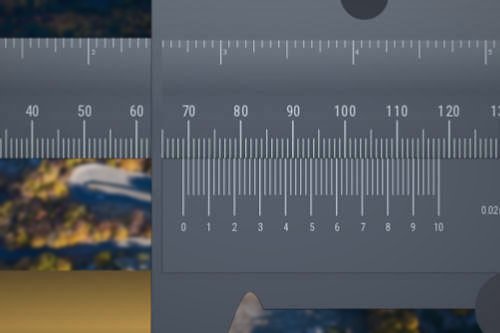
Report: 69.0mm
